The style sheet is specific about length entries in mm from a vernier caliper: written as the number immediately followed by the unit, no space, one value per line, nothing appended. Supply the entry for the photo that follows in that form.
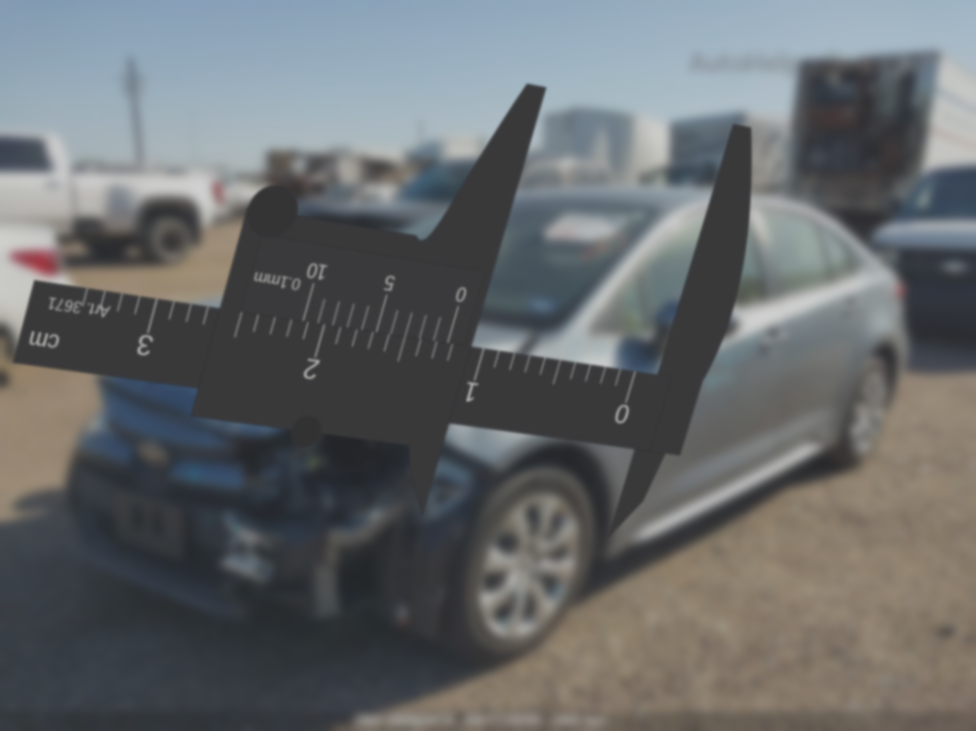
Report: 12.3mm
